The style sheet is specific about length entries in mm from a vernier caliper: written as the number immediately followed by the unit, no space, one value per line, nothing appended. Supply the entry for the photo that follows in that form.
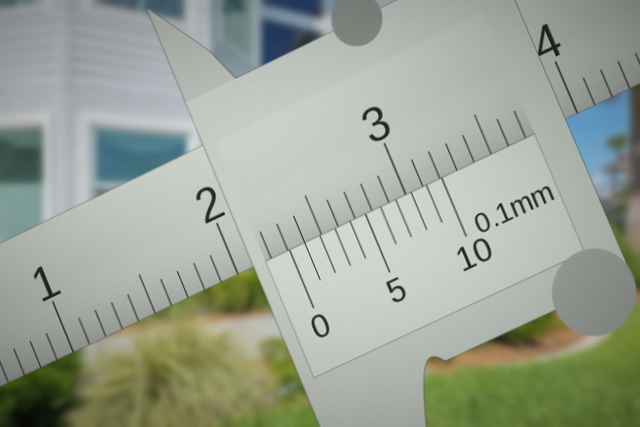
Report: 23.1mm
